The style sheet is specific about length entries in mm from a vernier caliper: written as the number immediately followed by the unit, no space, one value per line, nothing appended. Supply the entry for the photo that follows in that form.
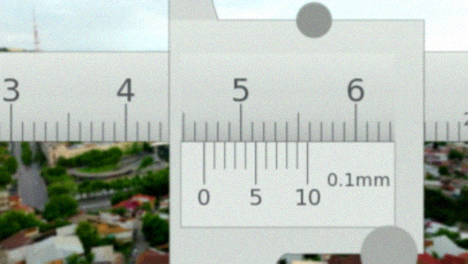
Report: 46.8mm
